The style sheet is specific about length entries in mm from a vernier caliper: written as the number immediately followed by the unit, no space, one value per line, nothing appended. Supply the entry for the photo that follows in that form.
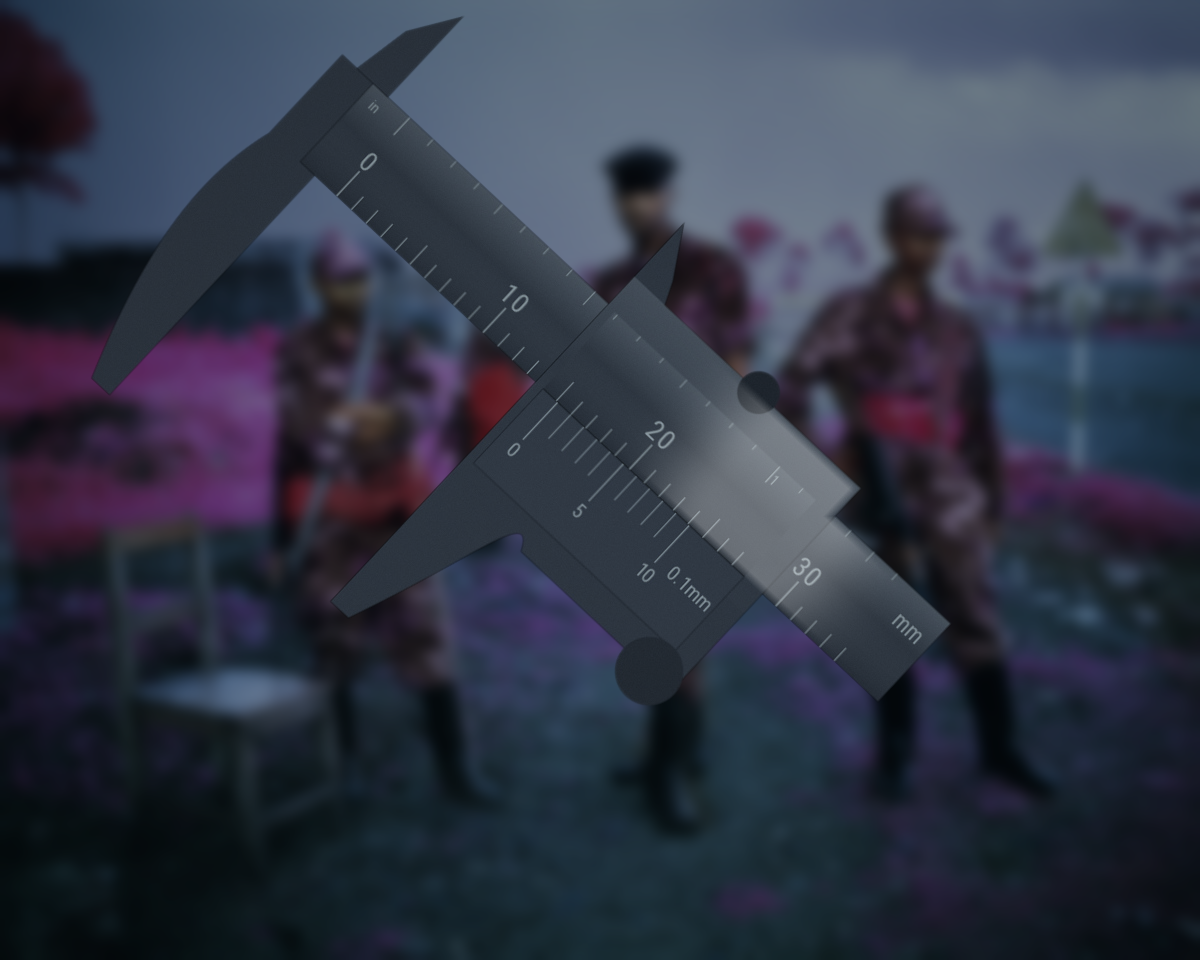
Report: 15.1mm
